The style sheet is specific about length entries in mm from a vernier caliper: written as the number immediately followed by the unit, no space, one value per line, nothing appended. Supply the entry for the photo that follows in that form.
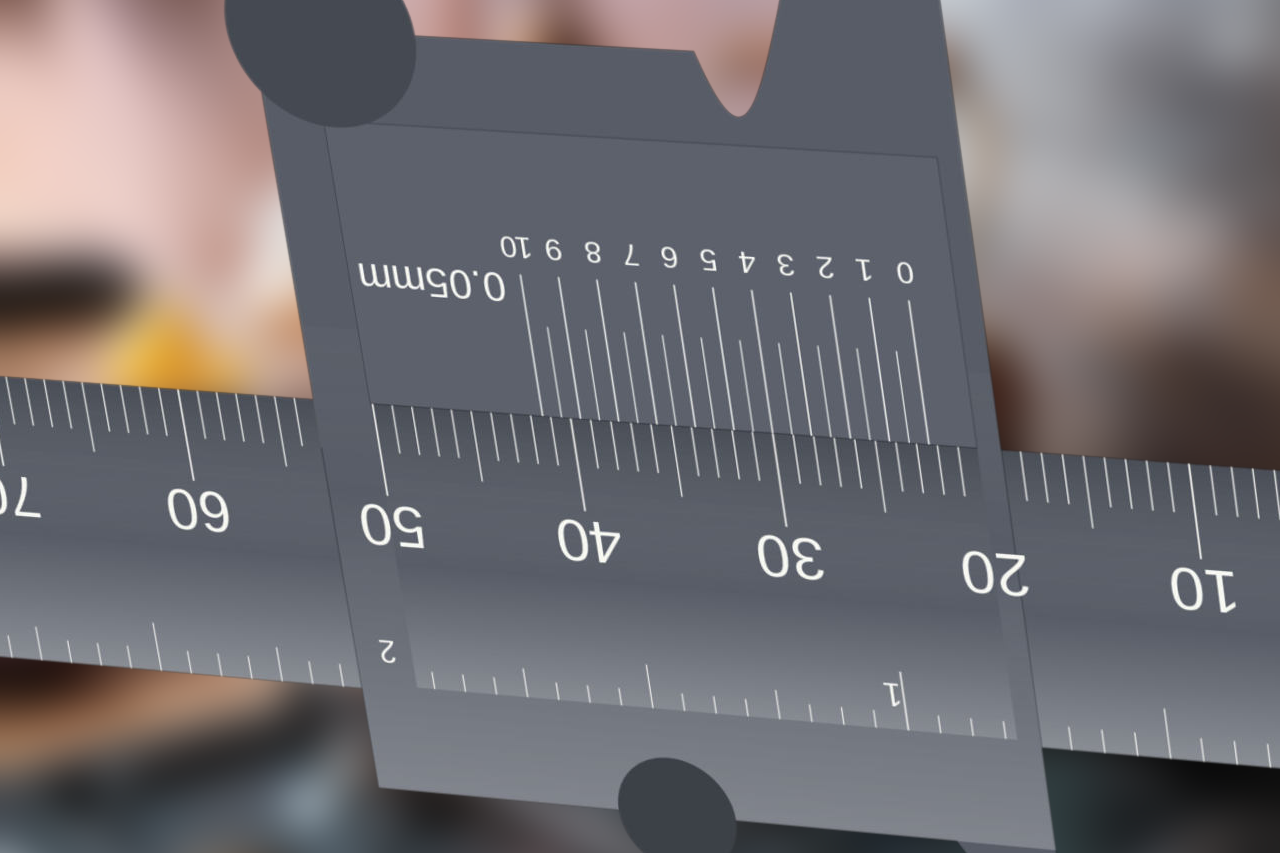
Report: 22.4mm
